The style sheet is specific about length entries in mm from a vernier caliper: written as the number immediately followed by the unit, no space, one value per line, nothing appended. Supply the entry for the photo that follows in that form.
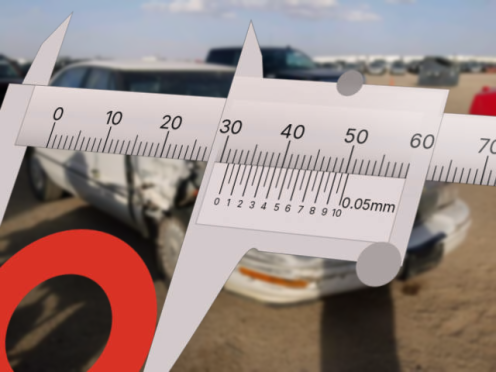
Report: 31.4mm
